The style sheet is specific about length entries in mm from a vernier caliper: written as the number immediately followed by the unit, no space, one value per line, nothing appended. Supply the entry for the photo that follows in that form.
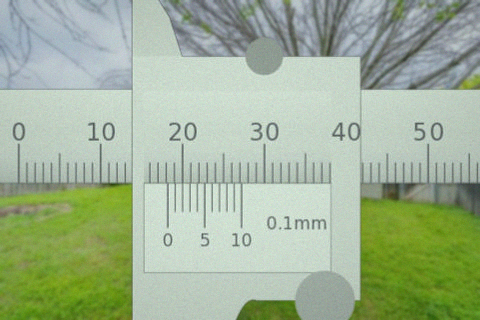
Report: 18.2mm
